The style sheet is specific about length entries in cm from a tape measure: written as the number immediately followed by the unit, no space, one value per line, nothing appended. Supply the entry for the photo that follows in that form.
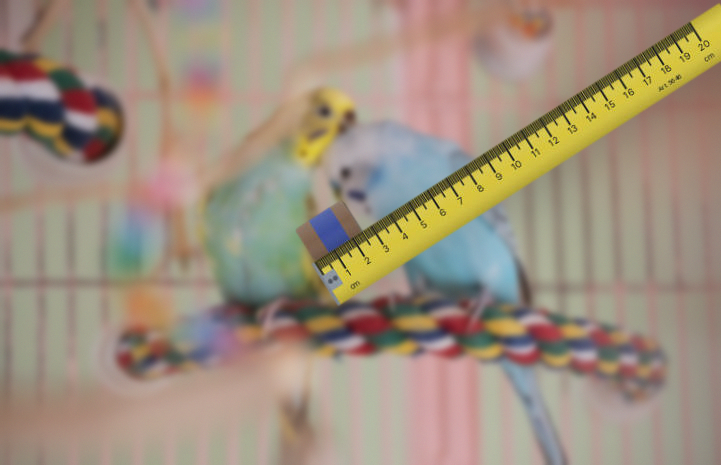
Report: 2.5cm
